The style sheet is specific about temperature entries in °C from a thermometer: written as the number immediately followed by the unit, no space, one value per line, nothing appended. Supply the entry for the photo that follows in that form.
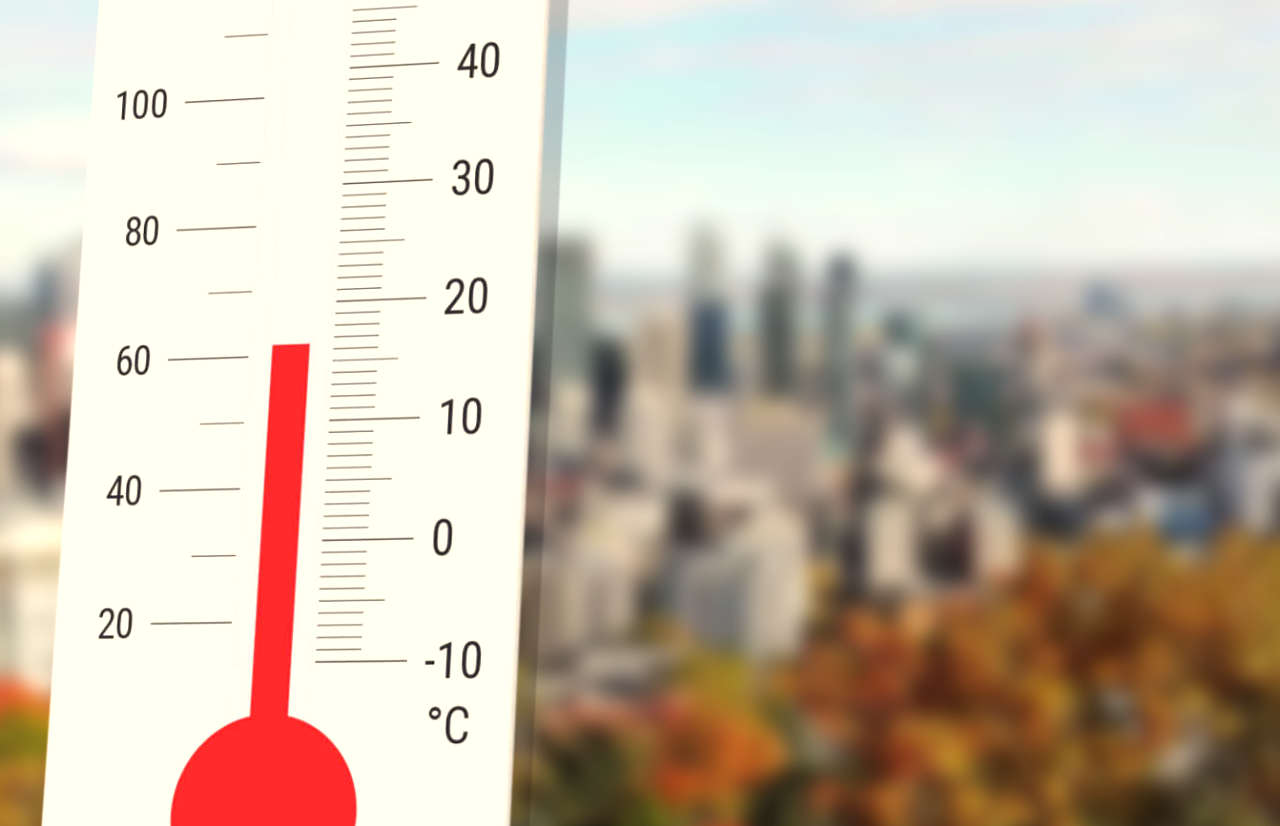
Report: 16.5°C
